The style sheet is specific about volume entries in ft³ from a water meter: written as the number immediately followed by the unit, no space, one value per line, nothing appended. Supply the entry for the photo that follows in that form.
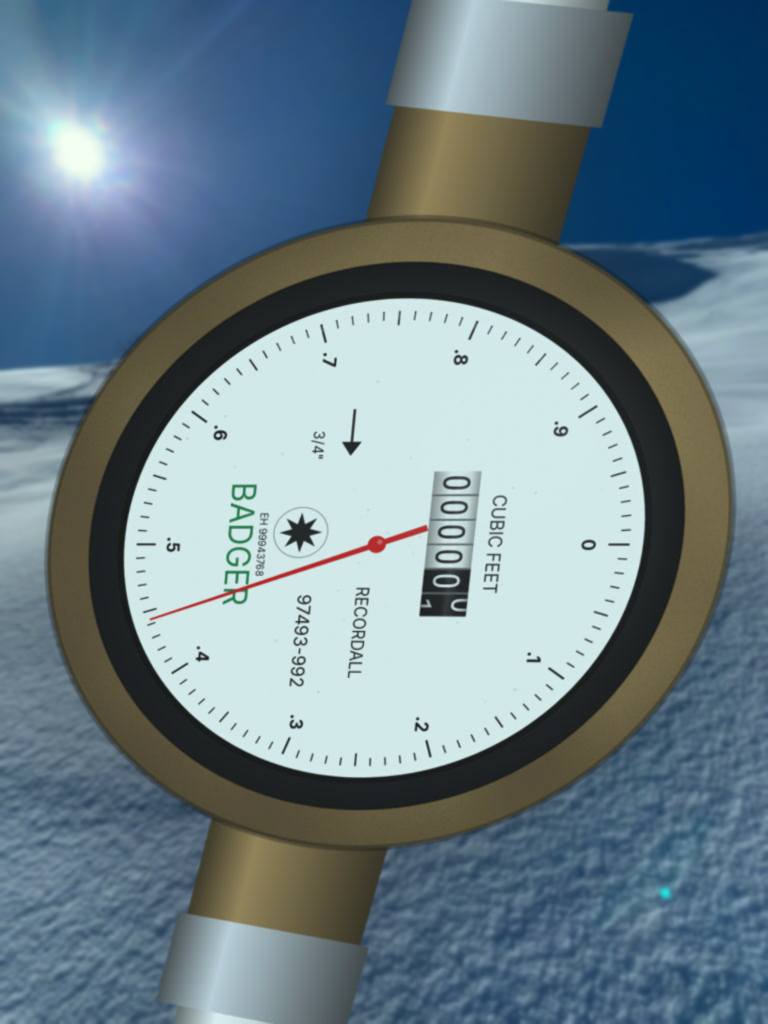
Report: 0.44ft³
